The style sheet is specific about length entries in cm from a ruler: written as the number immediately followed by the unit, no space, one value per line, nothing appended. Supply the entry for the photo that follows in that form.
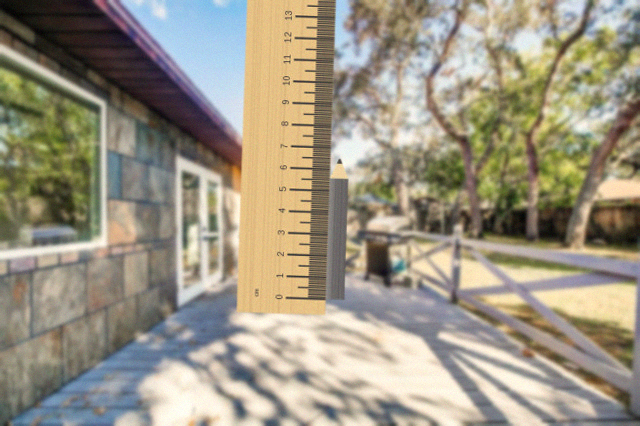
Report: 6.5cm
